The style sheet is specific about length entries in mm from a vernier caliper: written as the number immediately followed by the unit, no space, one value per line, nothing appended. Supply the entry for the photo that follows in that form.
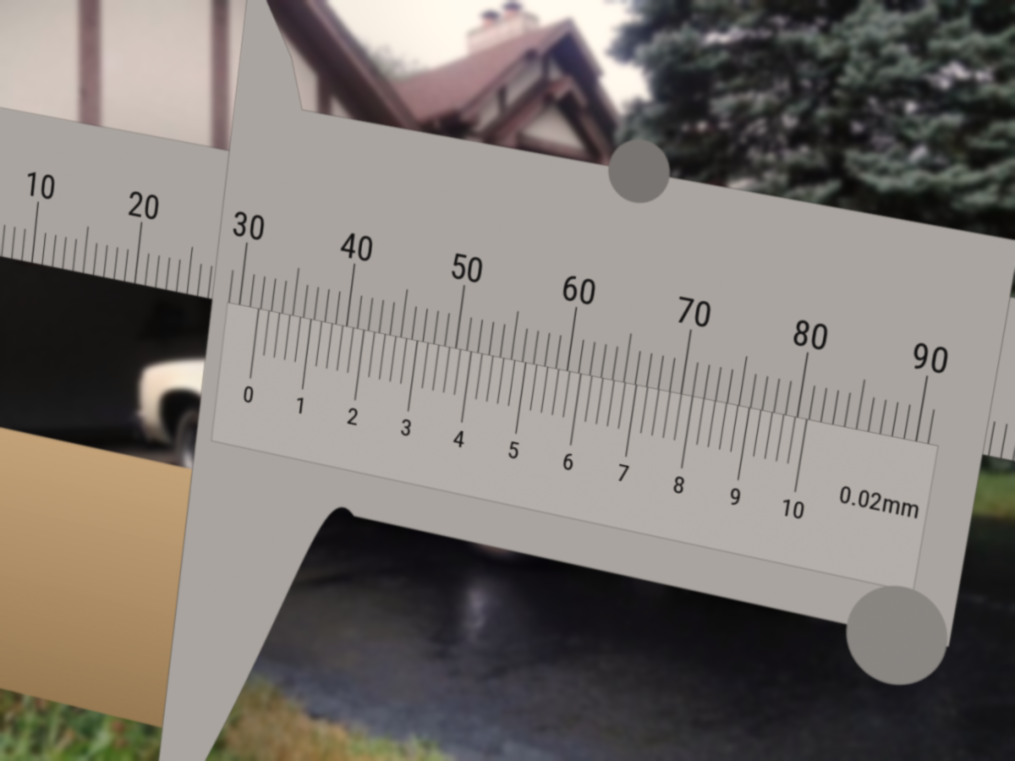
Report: 31.8mm
